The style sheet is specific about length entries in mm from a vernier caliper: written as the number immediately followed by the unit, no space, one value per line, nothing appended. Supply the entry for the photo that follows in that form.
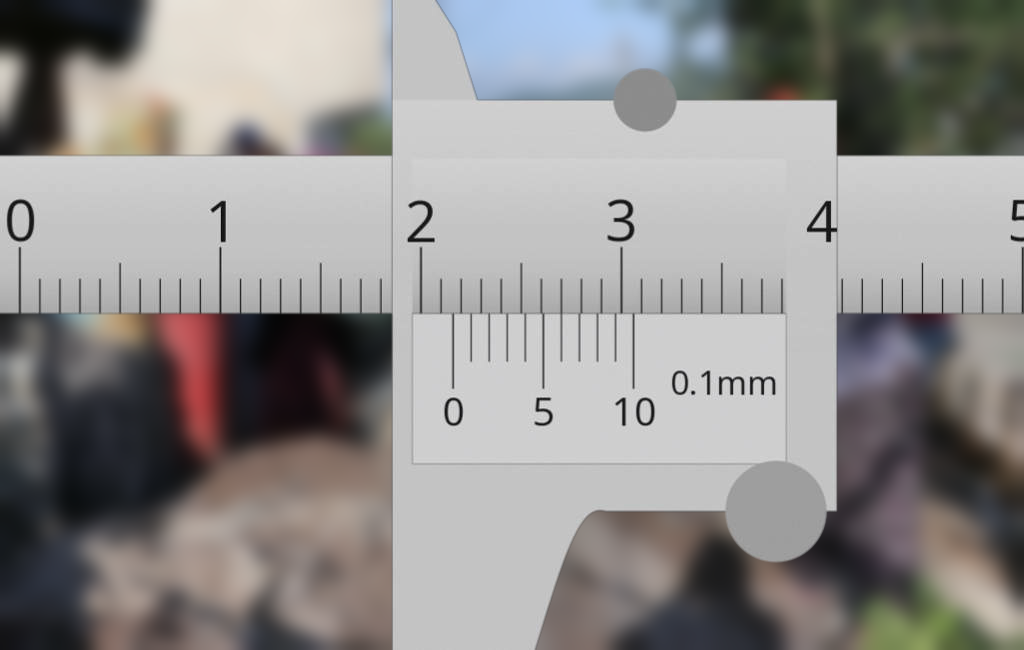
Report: 21.6mm
